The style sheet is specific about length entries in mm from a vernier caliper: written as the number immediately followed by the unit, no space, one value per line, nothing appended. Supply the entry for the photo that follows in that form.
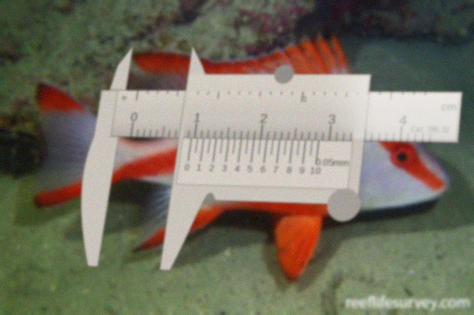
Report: 9.5mm
